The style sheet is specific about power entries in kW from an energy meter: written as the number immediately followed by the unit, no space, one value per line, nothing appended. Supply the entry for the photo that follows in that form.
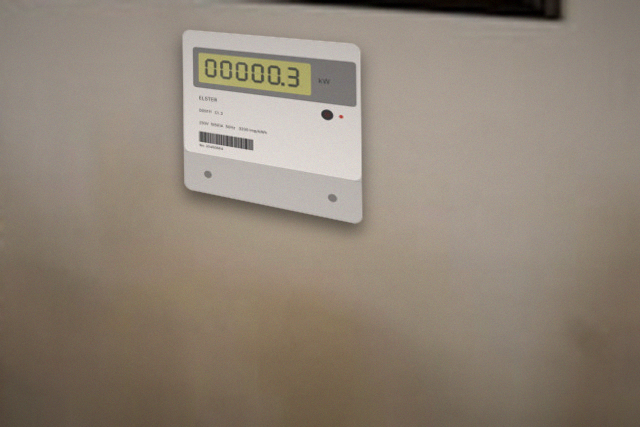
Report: 0.3kW
